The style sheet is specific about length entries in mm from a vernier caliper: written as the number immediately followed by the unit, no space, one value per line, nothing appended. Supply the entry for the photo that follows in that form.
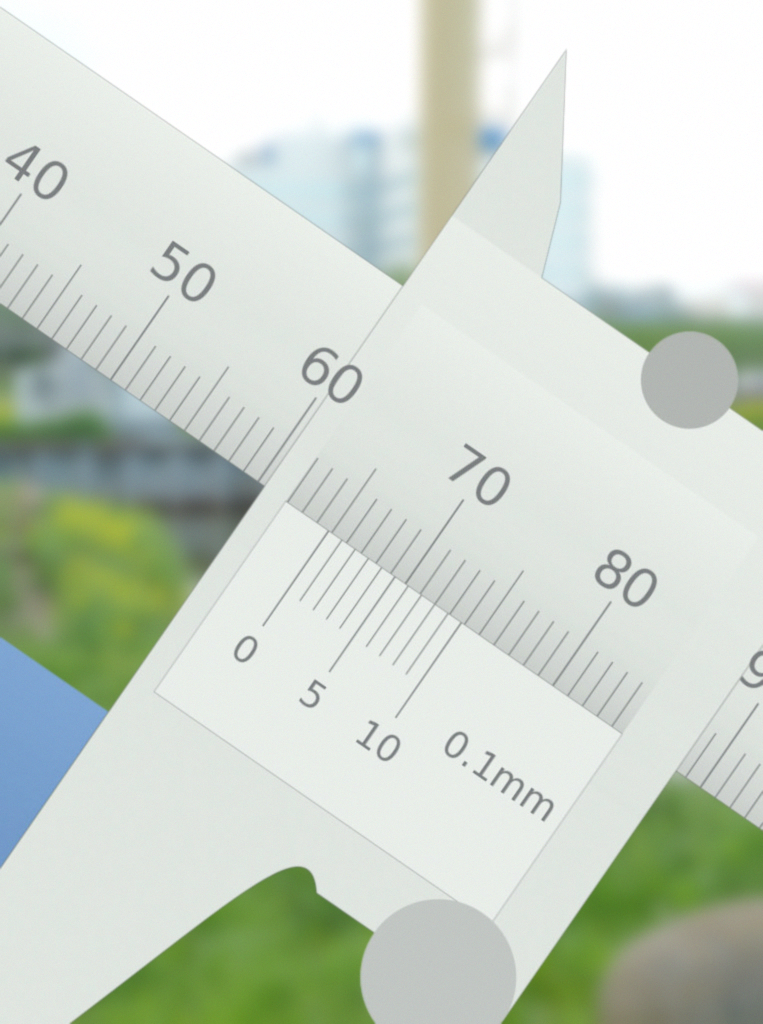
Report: 64.8mm
